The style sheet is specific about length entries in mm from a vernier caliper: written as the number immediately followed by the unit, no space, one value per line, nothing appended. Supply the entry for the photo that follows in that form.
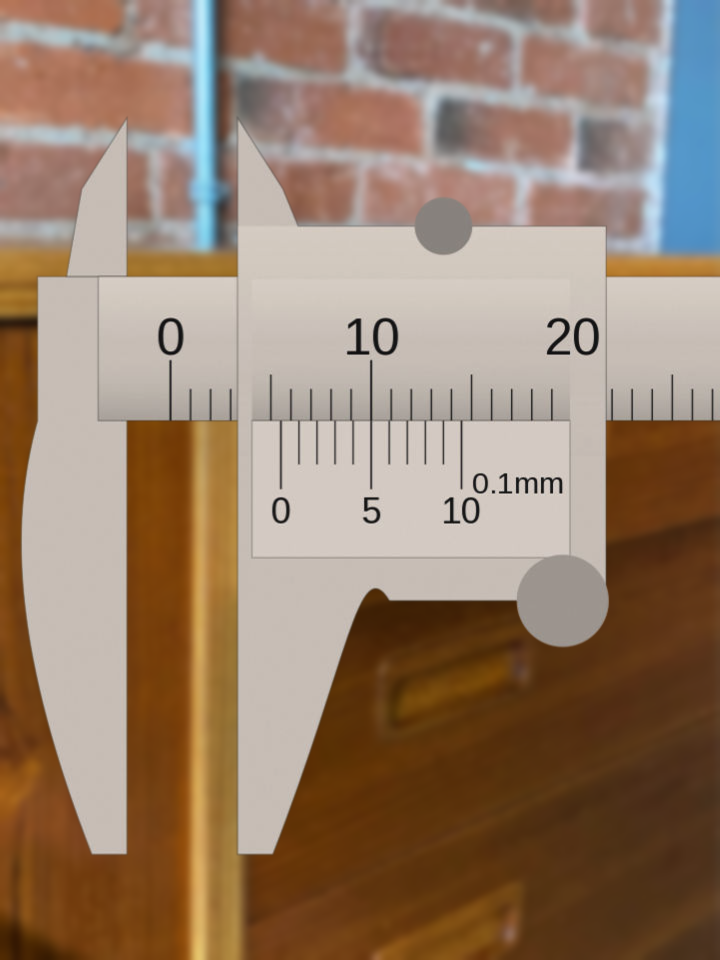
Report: 5.5mm
